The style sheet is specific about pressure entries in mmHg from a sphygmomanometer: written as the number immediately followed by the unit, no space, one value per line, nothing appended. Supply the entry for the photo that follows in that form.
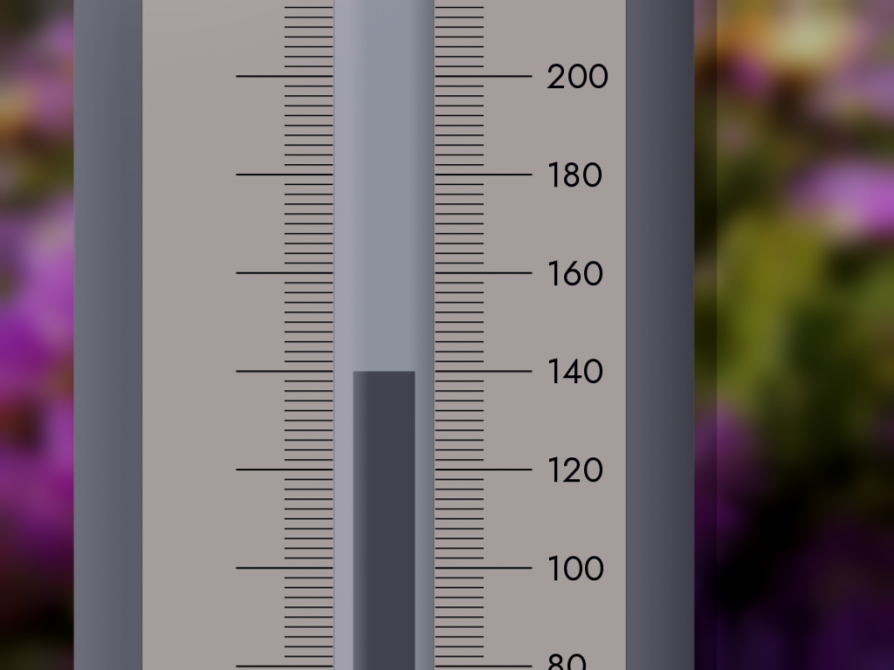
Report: 140mmHg
